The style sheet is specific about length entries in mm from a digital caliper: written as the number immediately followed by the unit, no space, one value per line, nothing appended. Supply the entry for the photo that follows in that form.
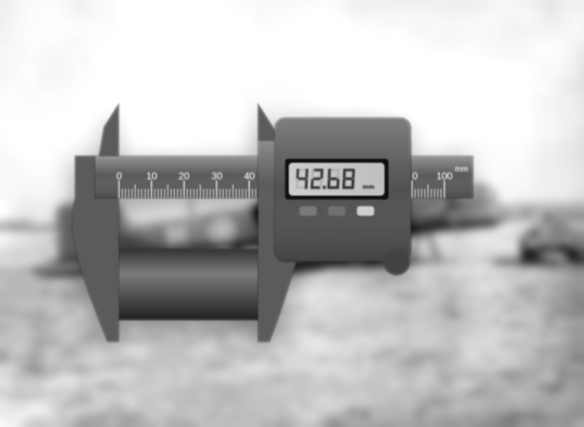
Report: 42.68mm
